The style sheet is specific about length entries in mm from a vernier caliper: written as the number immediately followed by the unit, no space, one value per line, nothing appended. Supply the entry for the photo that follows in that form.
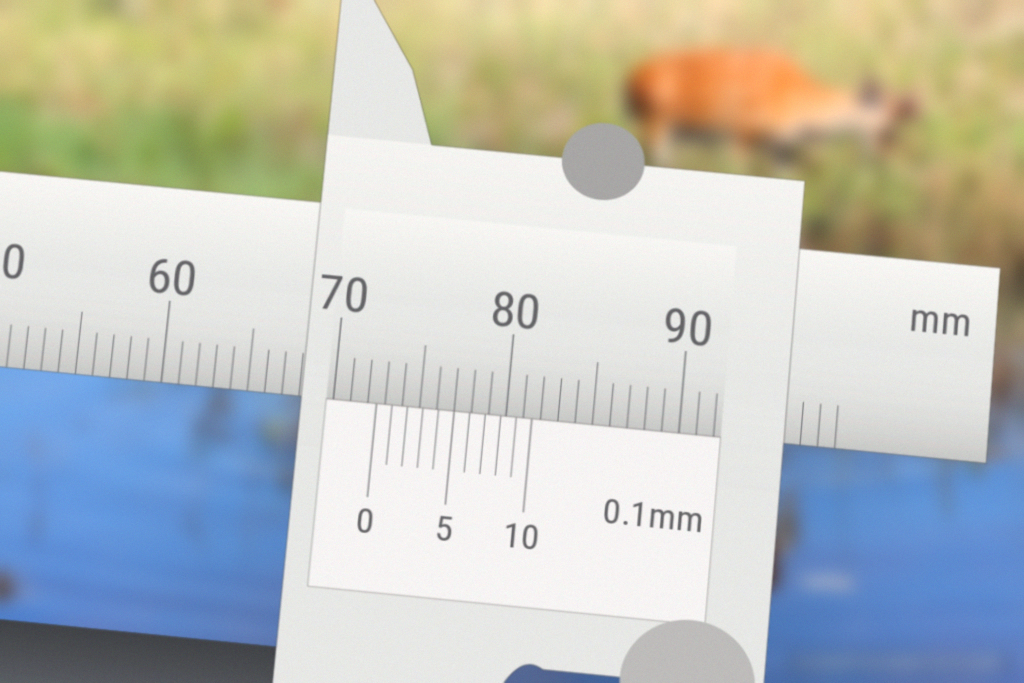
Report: 72.5mm
